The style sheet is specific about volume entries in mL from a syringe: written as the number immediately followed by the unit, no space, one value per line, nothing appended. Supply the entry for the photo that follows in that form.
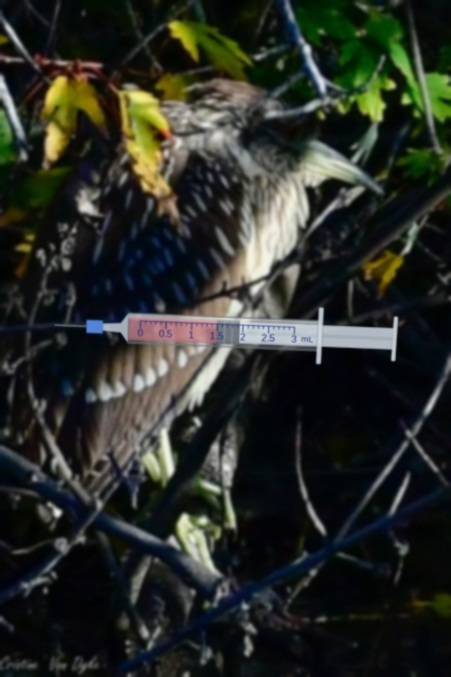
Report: 1.5mL
